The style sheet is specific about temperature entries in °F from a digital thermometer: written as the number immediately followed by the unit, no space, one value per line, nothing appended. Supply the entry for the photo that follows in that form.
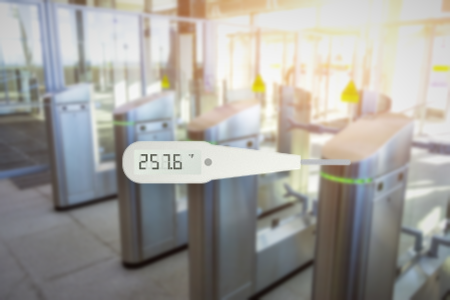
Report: 257.6°F
